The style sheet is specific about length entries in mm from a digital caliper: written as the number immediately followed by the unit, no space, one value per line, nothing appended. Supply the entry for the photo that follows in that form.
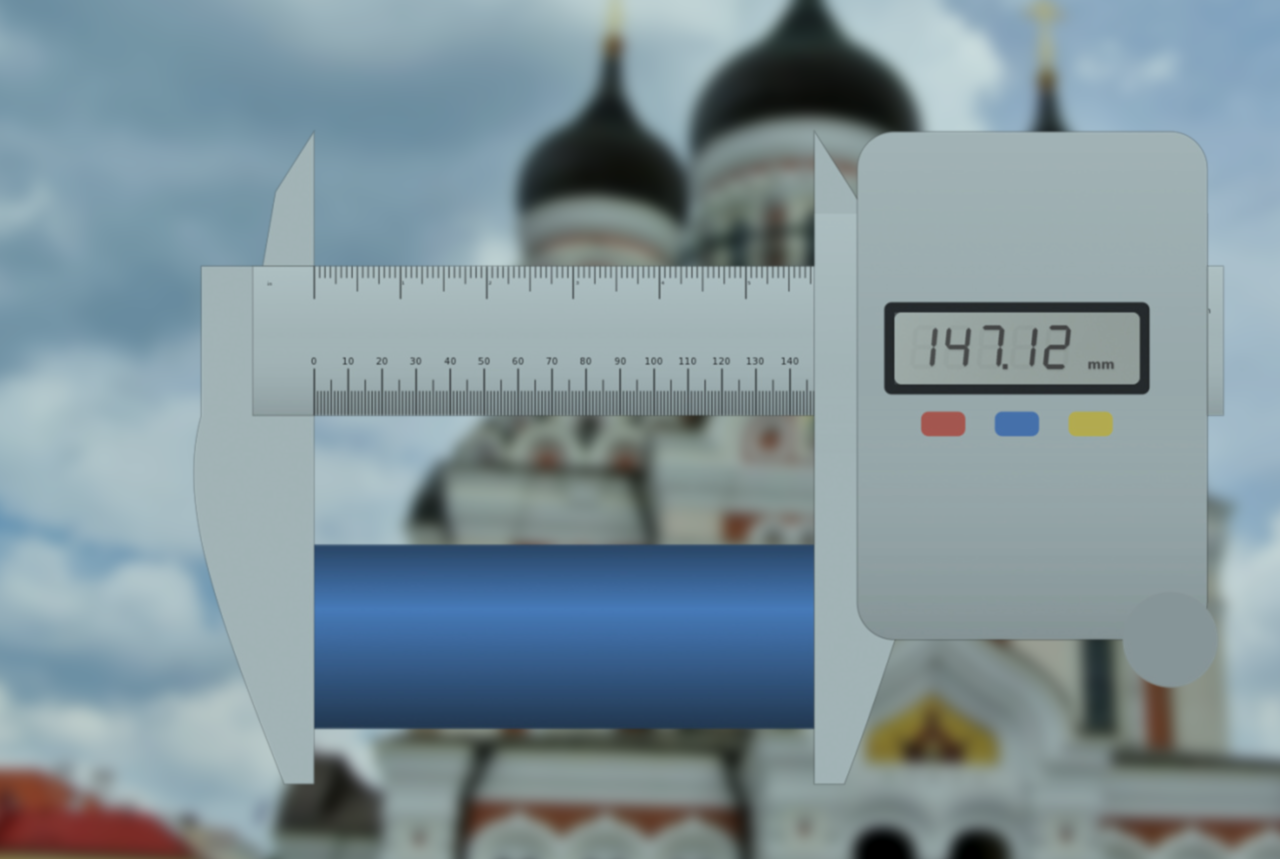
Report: 147.12mm
